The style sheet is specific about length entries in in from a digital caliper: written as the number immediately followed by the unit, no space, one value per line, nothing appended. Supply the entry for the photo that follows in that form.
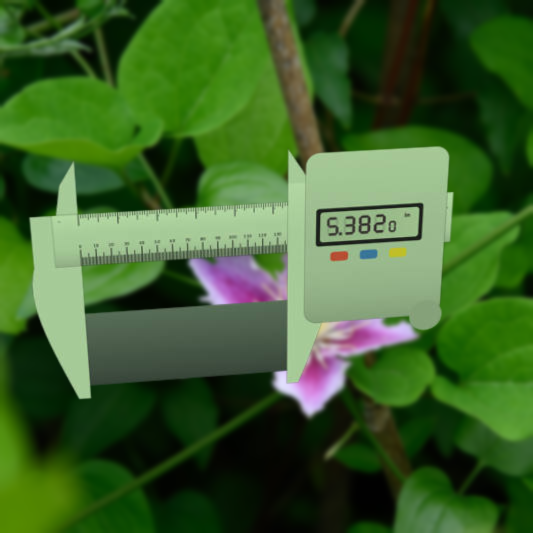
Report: 5.3820in
